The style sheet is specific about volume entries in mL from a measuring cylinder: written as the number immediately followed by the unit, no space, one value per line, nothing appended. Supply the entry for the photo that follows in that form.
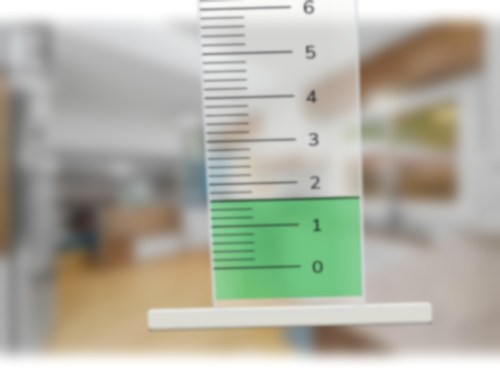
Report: 1.6mL
